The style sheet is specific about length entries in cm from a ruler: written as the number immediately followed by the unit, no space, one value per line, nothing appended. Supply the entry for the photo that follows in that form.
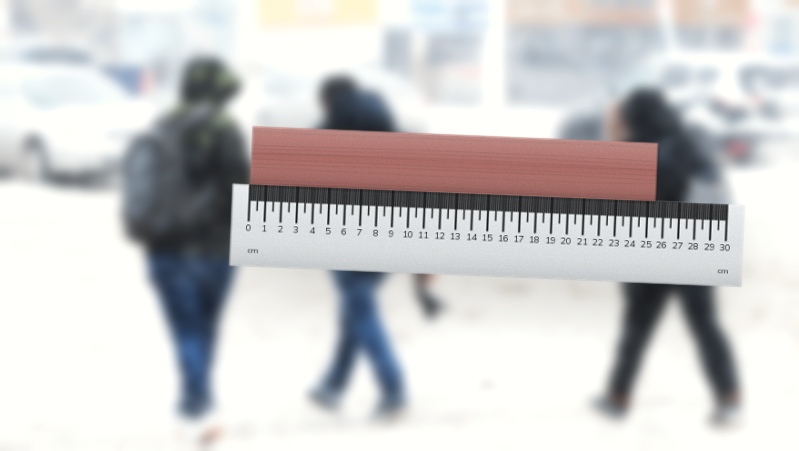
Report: 25.5cm
